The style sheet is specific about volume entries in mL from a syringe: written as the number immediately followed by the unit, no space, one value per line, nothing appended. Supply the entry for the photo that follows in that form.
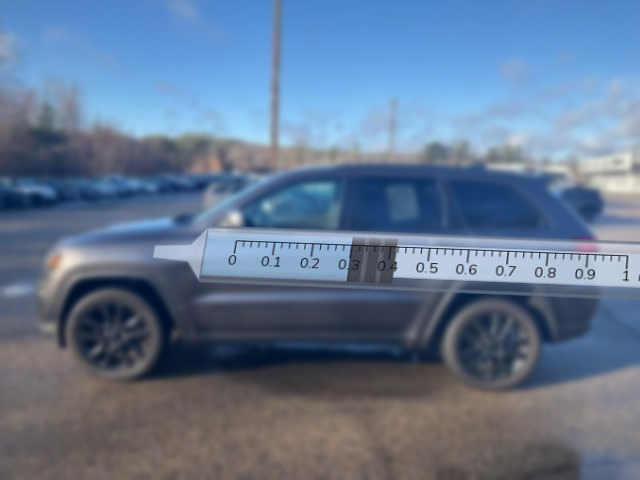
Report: 0.3mL
